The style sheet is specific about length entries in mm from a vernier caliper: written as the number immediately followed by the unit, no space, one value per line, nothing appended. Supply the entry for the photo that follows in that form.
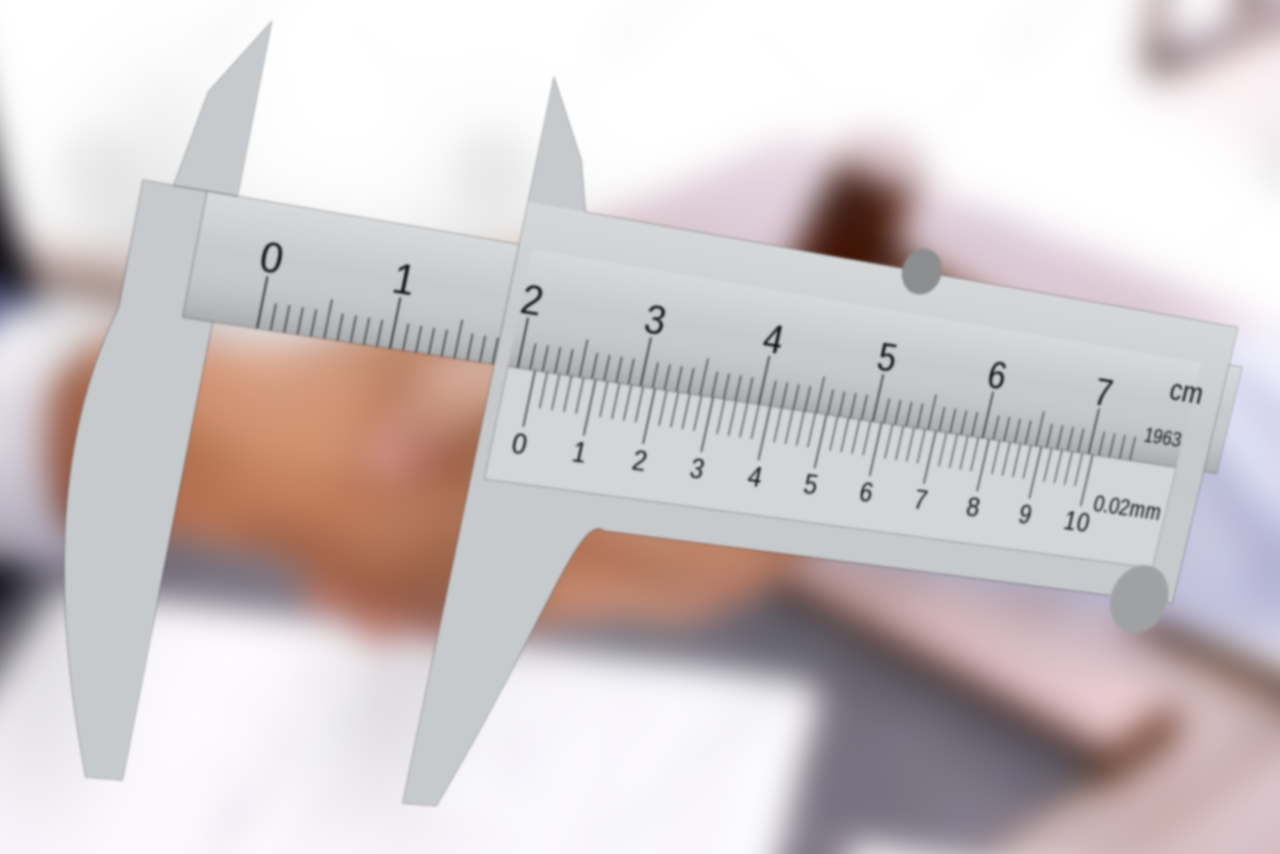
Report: 21.4mm
